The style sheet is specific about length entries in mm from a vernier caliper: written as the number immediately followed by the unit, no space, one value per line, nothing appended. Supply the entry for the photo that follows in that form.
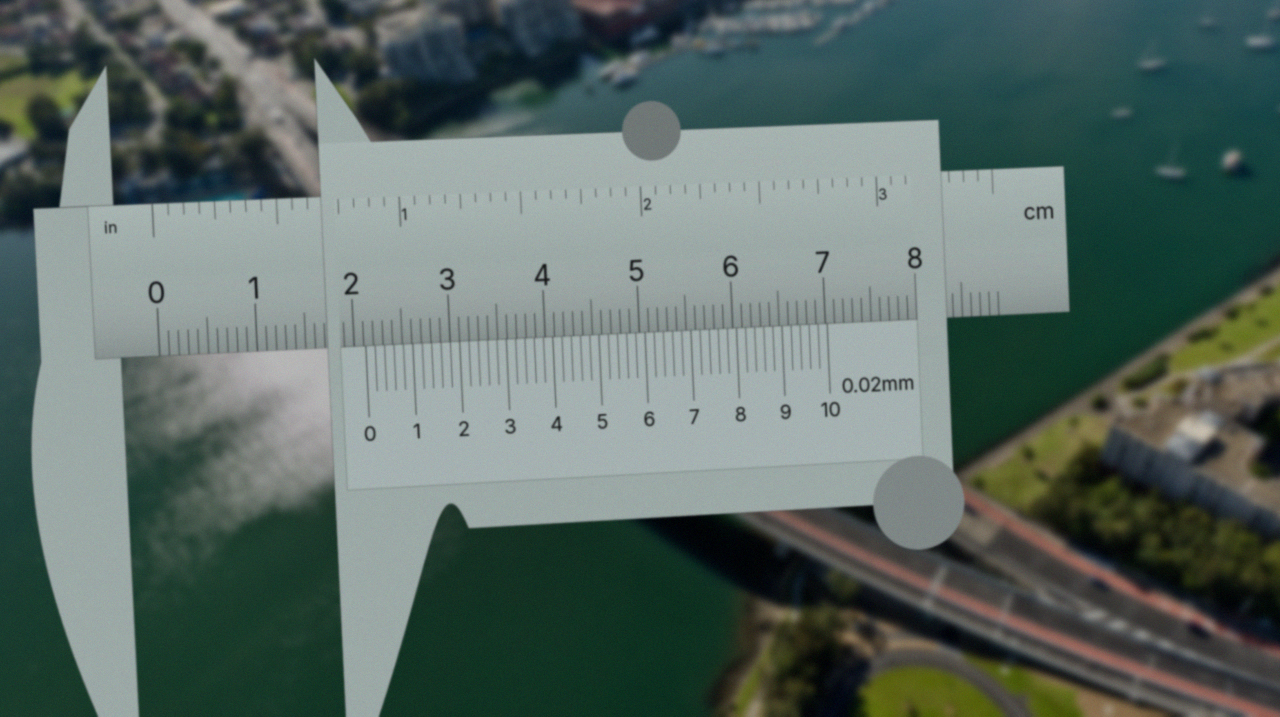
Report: 21.2mm
